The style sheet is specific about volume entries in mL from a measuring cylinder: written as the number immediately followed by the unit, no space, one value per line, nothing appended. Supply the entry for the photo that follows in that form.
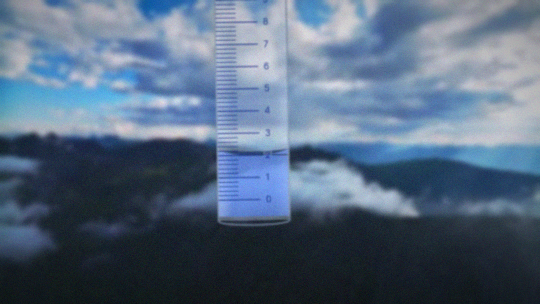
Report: 2mL
